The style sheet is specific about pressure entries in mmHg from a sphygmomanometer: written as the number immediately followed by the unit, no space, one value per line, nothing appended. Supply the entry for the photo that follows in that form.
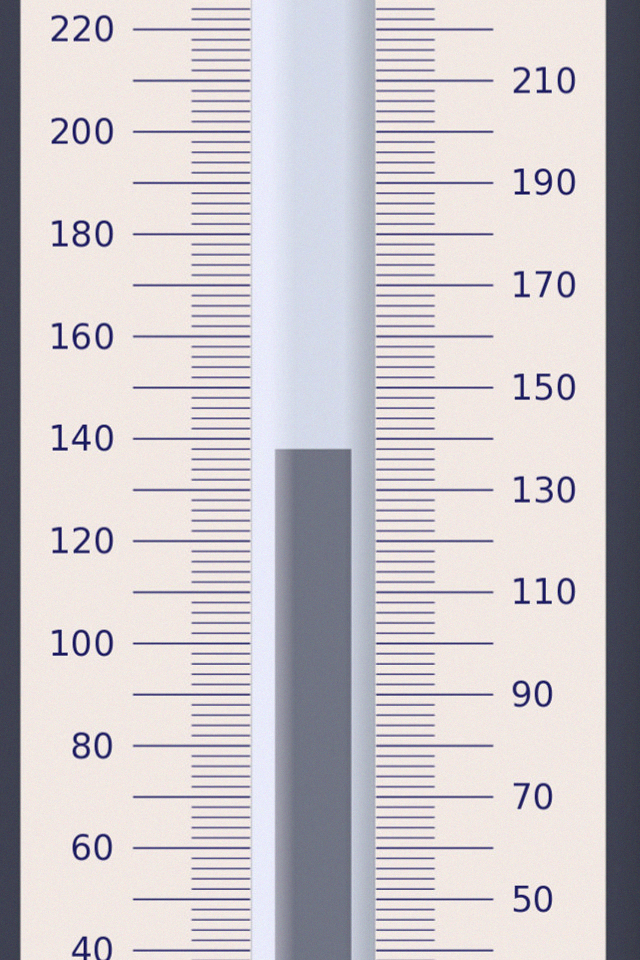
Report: 138mmHg
